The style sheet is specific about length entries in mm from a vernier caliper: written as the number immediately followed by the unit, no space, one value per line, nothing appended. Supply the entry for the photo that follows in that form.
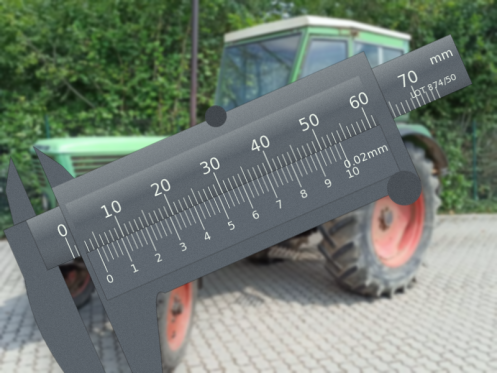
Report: 4.6mm
